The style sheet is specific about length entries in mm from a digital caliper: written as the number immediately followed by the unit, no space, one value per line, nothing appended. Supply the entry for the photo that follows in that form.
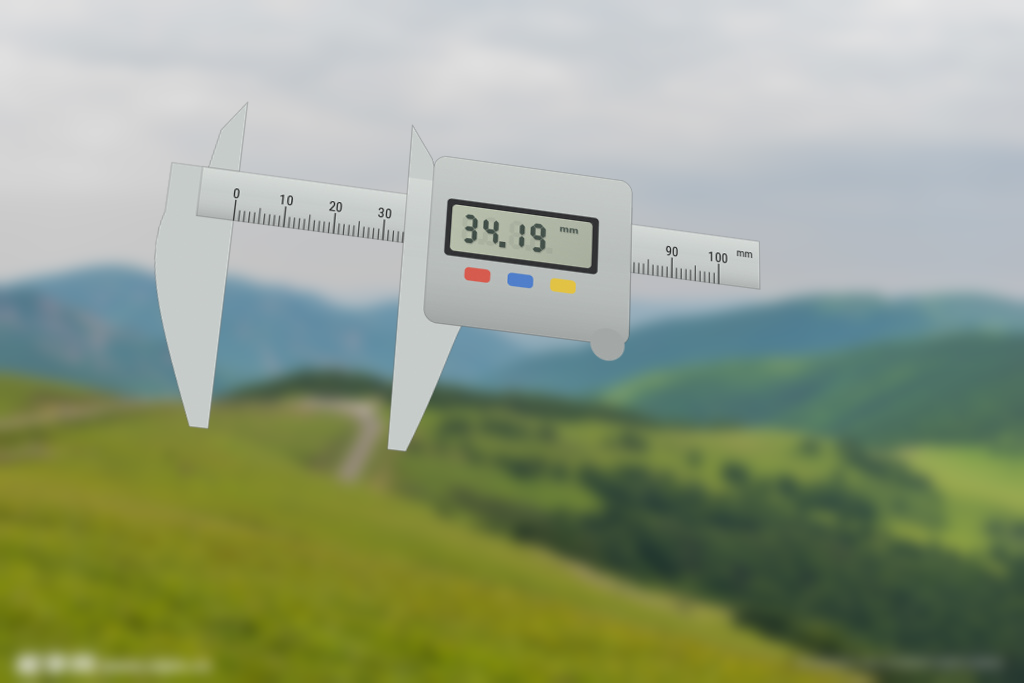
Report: 34.19mm
